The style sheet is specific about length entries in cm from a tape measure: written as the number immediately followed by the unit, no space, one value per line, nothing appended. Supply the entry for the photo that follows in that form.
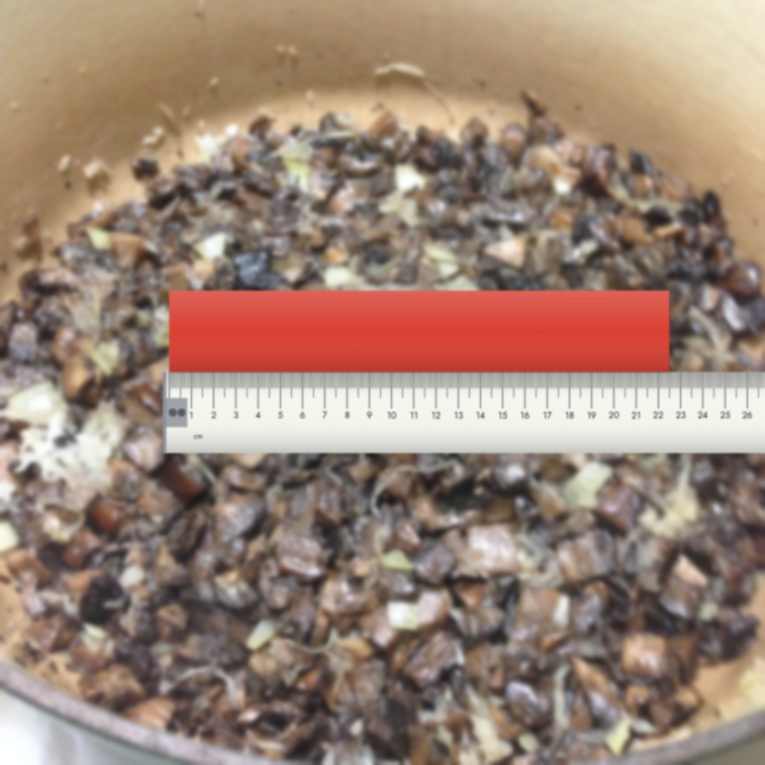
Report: 22.5cm
